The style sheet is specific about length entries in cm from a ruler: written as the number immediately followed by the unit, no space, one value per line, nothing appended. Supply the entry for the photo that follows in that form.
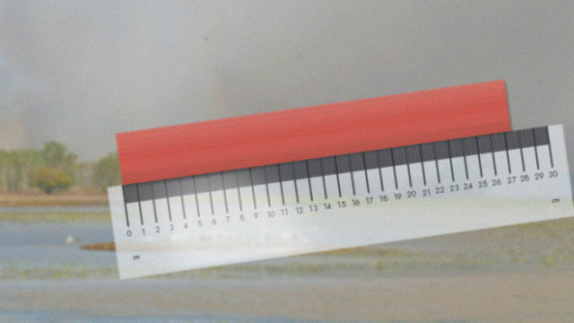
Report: 27.5cm
